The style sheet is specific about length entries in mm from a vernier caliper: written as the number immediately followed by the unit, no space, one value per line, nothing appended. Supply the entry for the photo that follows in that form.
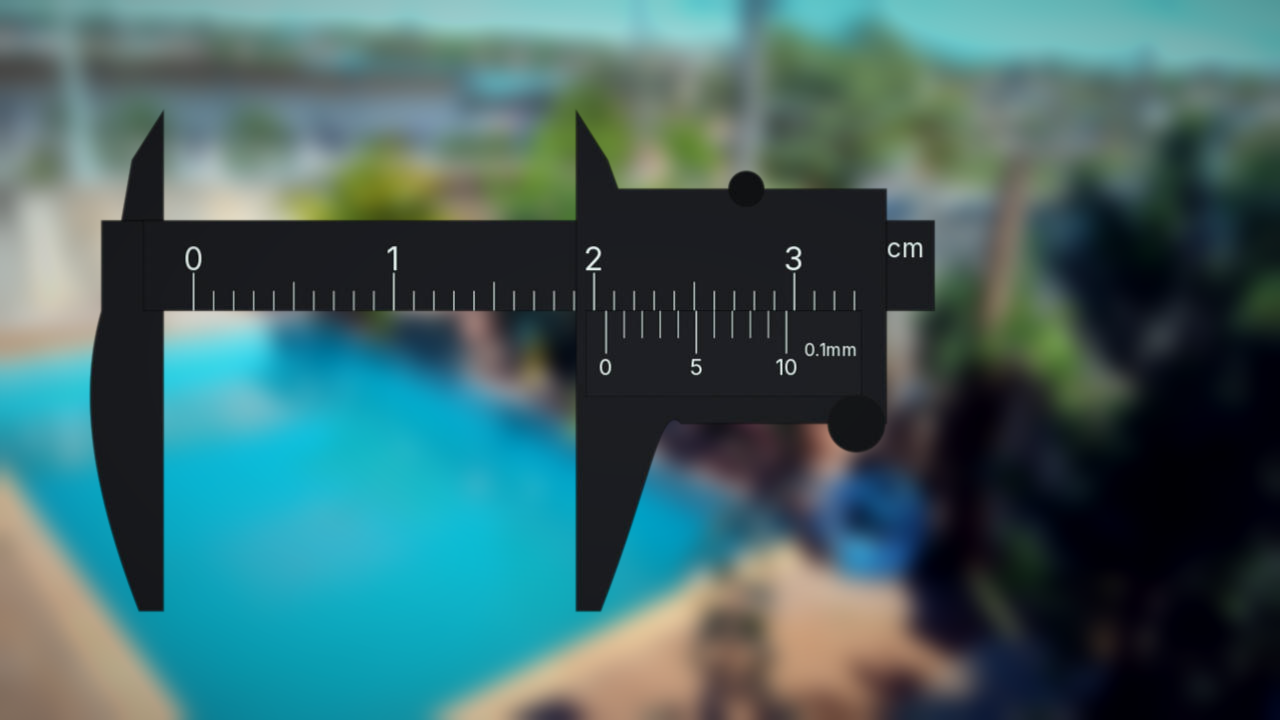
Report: 20.6mm
